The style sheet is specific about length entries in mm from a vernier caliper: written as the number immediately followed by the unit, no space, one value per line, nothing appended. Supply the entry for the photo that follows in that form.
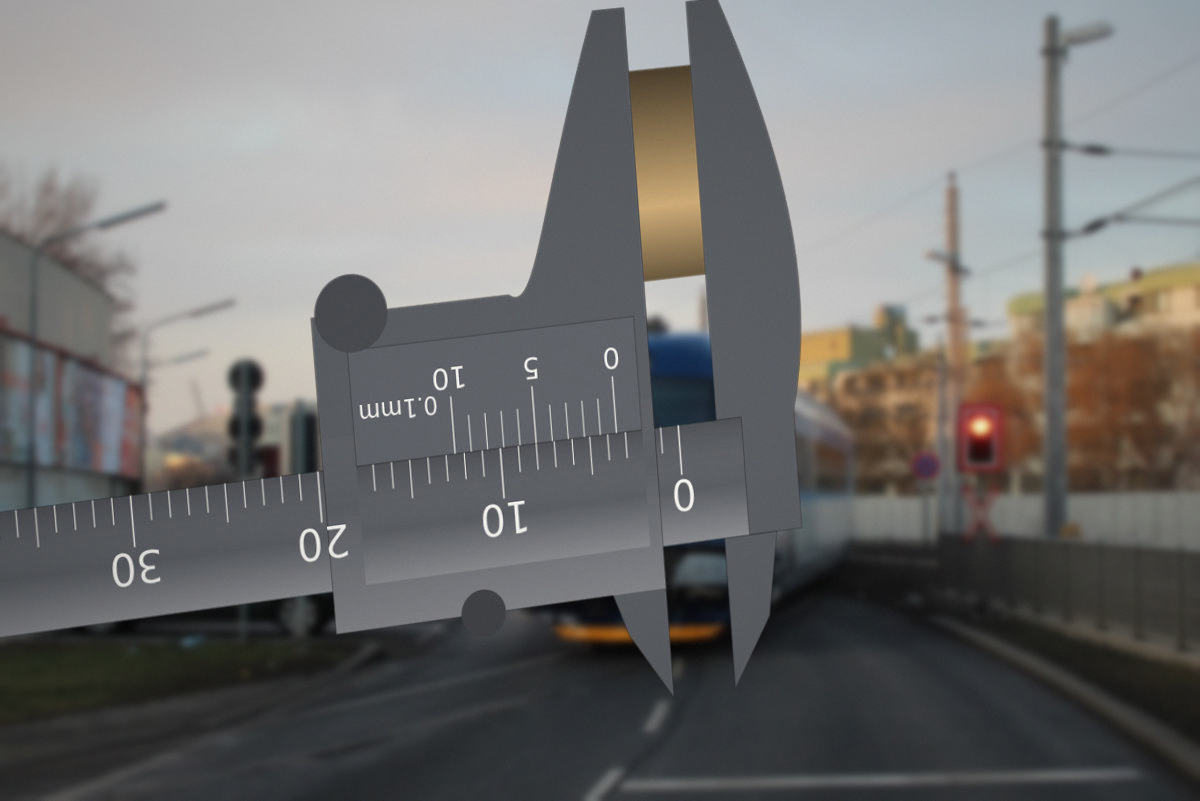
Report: 3.5mm
